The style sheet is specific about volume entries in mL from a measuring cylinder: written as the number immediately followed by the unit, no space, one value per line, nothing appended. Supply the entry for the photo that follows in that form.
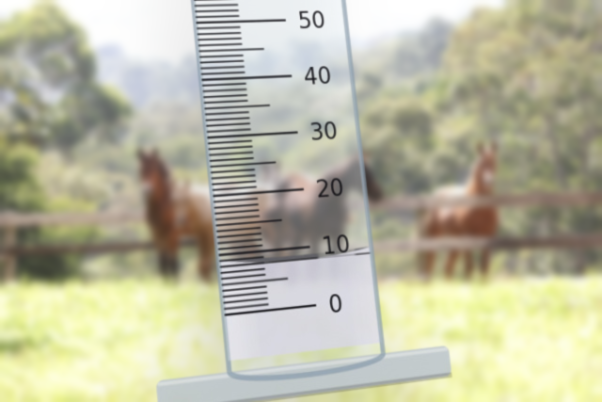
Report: 8mL
